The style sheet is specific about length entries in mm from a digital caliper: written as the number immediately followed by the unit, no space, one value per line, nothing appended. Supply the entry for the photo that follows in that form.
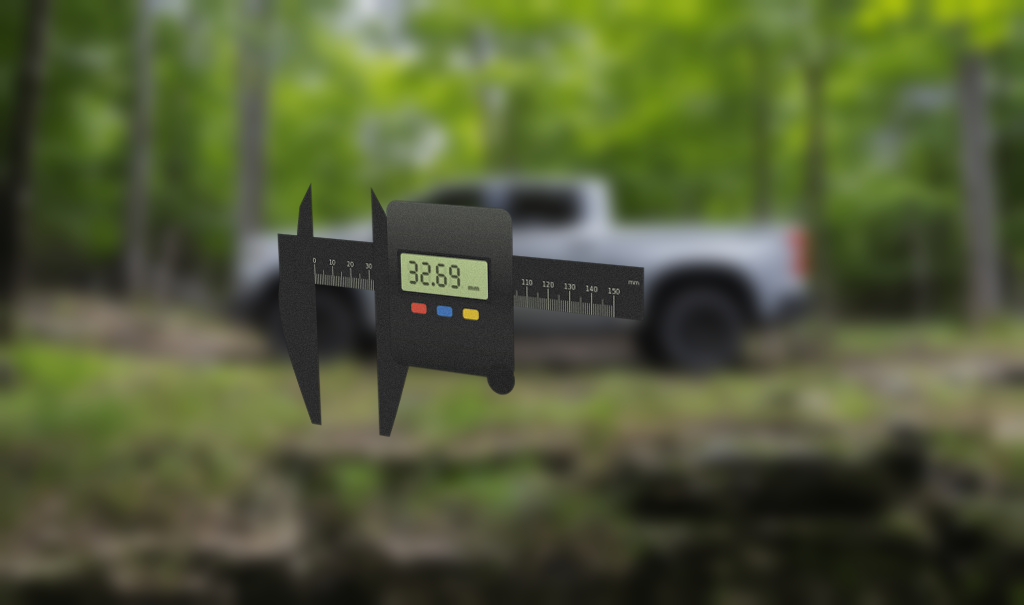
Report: 32.69mm
